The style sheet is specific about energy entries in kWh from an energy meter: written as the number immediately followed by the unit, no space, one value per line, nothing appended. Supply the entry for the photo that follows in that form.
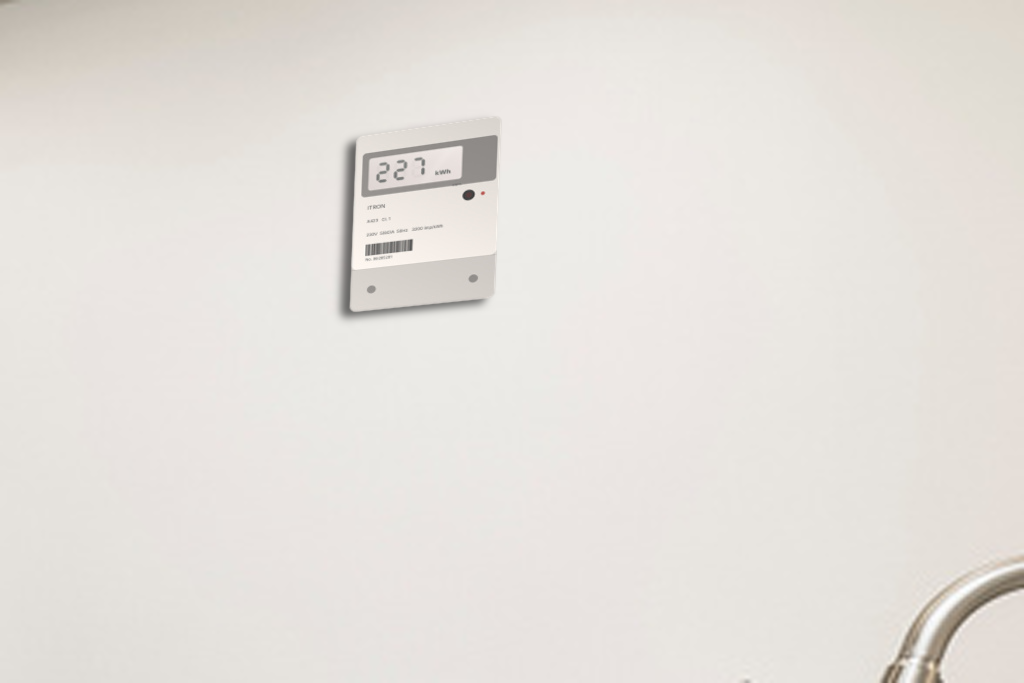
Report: 227kWh
